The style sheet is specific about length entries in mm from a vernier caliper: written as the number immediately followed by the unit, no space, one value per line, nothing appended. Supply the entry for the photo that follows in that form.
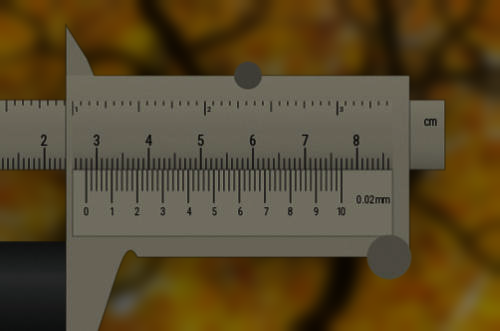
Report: 28.0mm
